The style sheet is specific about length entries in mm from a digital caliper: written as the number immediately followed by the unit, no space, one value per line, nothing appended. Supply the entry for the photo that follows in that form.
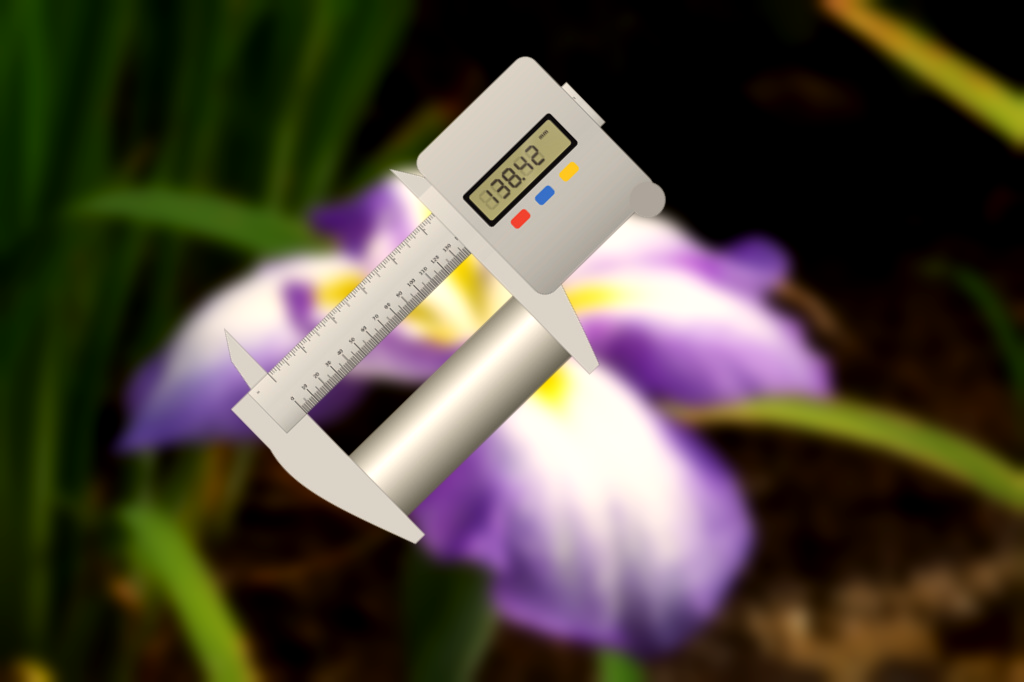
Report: 138.42mm
